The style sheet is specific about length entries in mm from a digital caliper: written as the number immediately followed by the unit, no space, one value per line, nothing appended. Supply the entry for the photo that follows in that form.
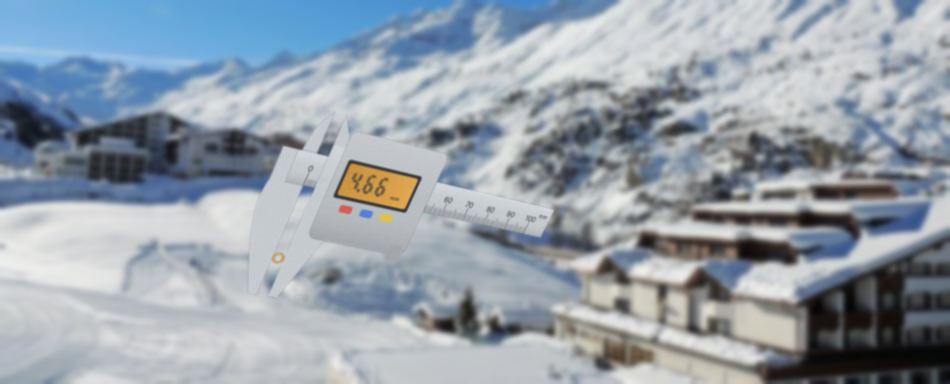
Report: 4.66mm
